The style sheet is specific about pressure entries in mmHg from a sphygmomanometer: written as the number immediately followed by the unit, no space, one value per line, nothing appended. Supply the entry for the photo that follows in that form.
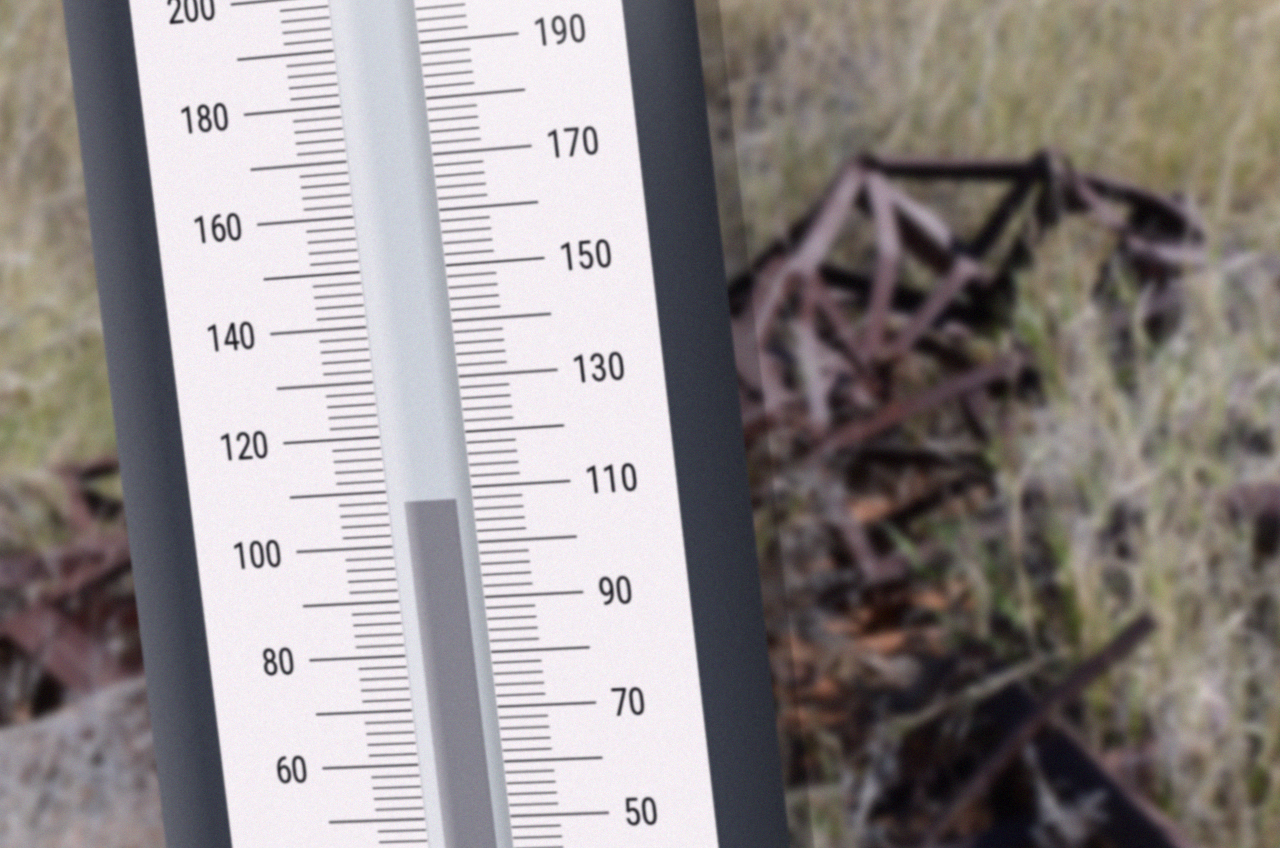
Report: 108mmHg
